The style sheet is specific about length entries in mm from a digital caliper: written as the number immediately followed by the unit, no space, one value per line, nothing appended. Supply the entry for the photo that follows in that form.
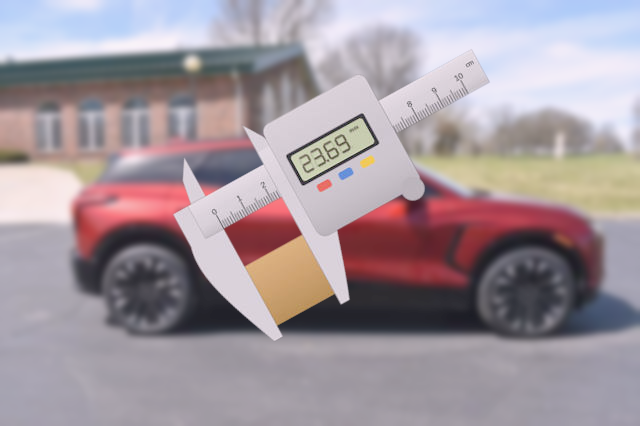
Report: 23.69mm
